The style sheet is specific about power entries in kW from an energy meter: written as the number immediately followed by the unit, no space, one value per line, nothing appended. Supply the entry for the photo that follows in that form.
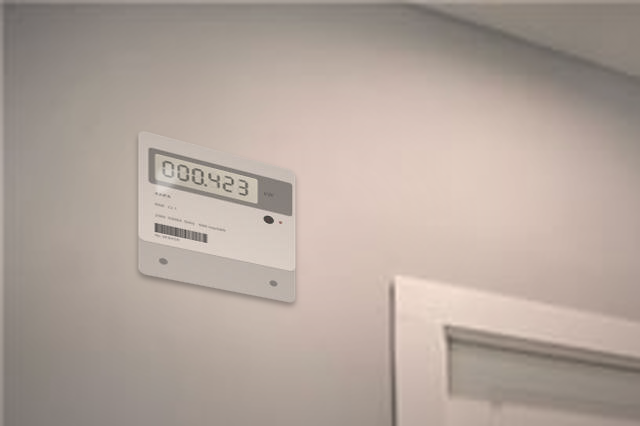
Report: 0.423kW
